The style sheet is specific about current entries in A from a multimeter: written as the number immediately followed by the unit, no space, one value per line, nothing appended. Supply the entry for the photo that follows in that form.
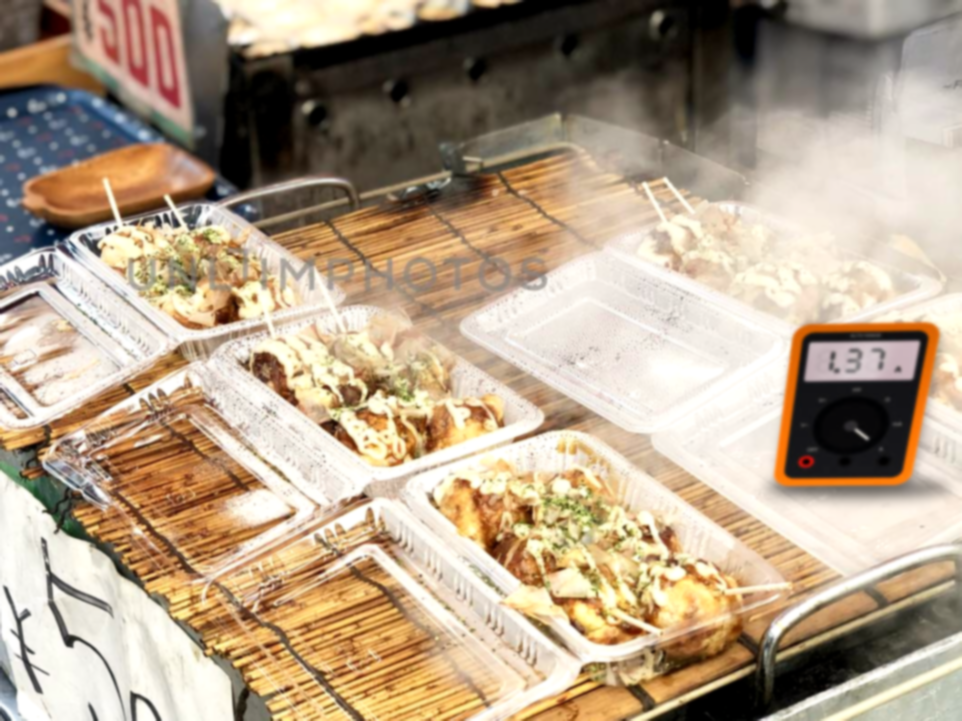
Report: 1.37A
